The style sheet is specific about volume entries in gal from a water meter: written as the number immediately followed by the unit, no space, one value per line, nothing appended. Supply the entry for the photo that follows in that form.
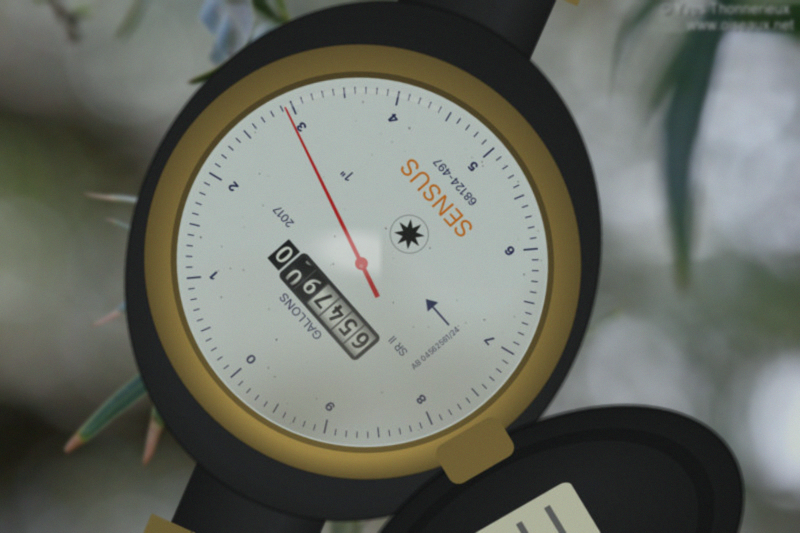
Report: 6547902.9gal
